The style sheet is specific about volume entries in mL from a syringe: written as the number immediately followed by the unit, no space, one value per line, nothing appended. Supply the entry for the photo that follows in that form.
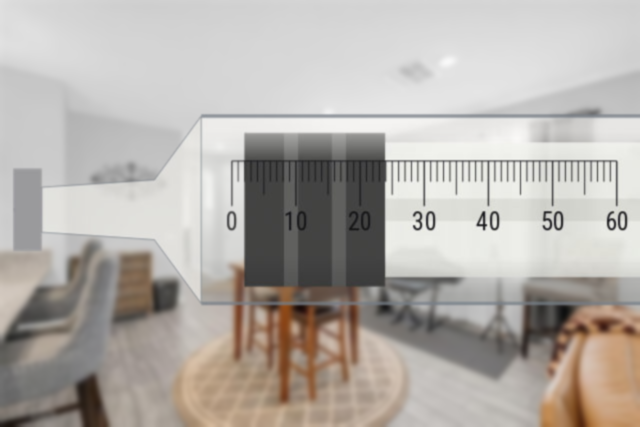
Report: 2mL
